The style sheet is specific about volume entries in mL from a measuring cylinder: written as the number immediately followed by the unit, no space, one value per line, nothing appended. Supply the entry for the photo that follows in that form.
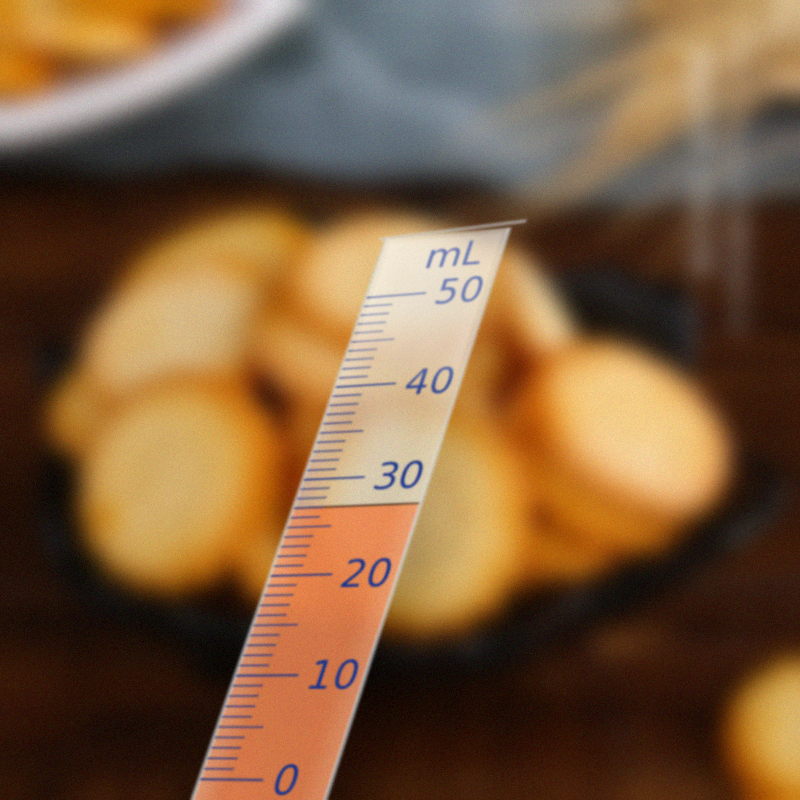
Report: 27mL
